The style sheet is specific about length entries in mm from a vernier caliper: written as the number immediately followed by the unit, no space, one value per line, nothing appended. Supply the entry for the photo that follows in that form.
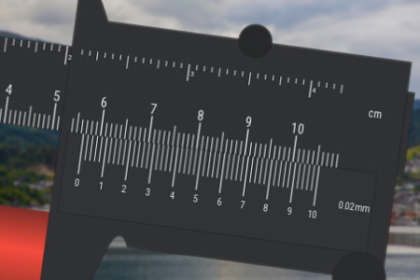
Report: 56.5mm
